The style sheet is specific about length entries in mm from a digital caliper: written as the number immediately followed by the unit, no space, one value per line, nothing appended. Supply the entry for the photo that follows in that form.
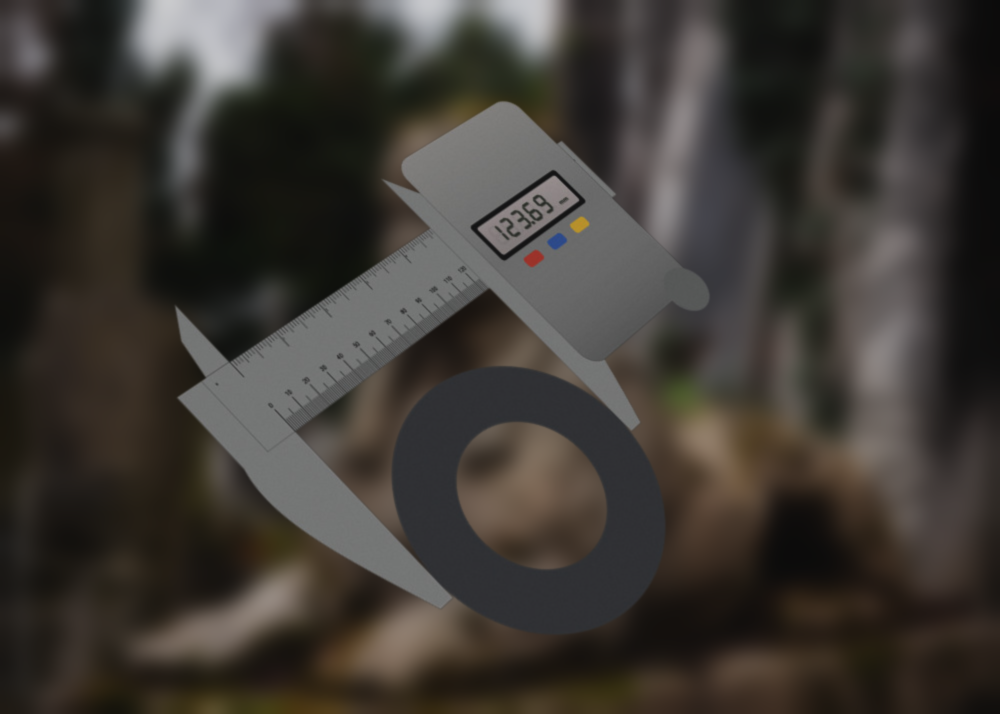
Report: 123.69mm
